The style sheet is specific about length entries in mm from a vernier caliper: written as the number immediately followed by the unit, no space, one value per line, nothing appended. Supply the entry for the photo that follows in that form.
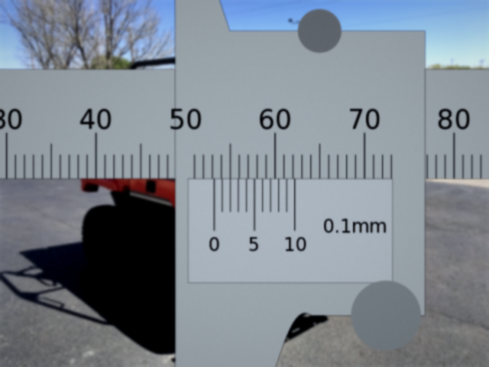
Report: 53.2mm
